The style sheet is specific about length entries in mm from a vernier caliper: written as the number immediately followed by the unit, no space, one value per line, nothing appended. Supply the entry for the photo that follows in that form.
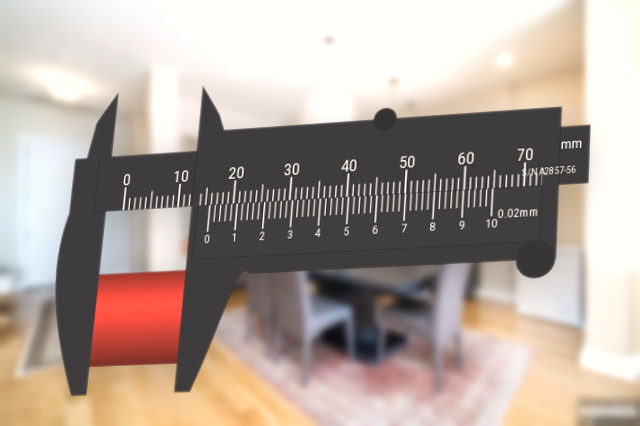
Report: 15.8mm
